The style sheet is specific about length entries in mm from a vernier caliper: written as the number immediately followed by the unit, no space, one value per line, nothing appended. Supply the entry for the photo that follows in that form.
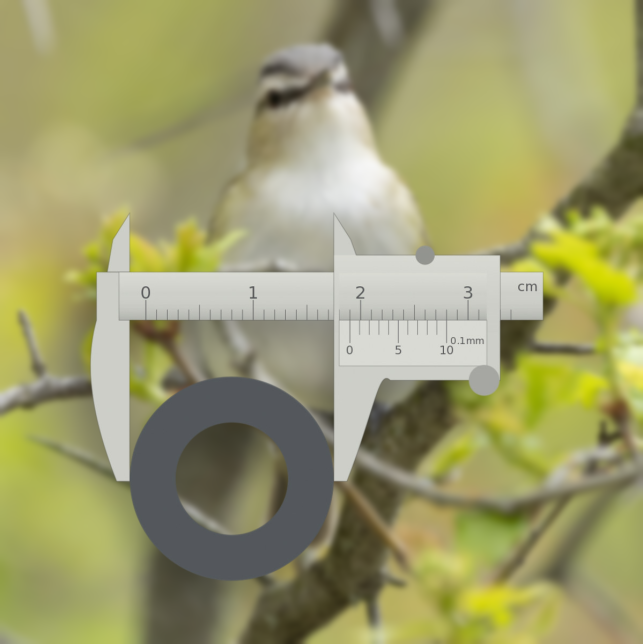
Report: 19.0mm
